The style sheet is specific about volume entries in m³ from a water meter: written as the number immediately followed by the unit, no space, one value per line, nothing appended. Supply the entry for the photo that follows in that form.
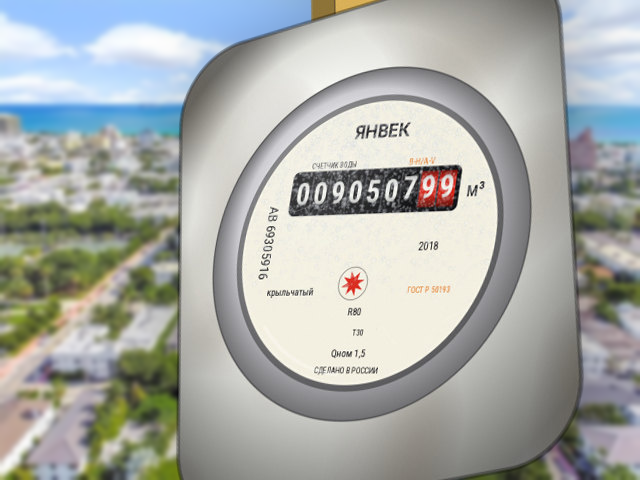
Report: 90507.99m³
